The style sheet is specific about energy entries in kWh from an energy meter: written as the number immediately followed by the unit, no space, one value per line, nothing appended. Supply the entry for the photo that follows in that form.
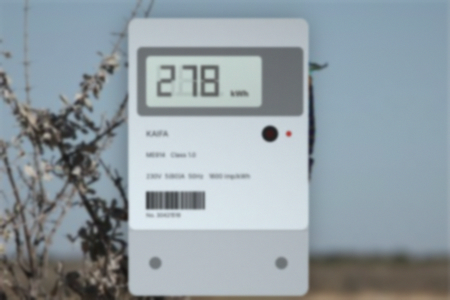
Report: 278kWh
